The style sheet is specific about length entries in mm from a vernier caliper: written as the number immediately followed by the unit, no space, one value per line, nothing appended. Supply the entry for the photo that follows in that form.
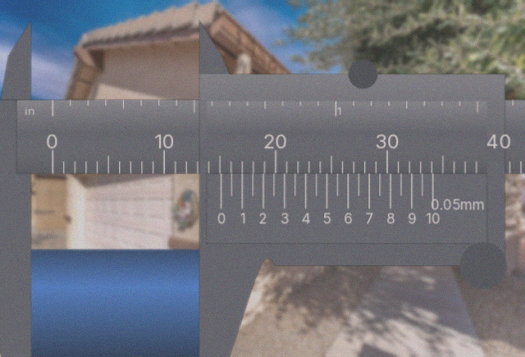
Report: 15.1mm
